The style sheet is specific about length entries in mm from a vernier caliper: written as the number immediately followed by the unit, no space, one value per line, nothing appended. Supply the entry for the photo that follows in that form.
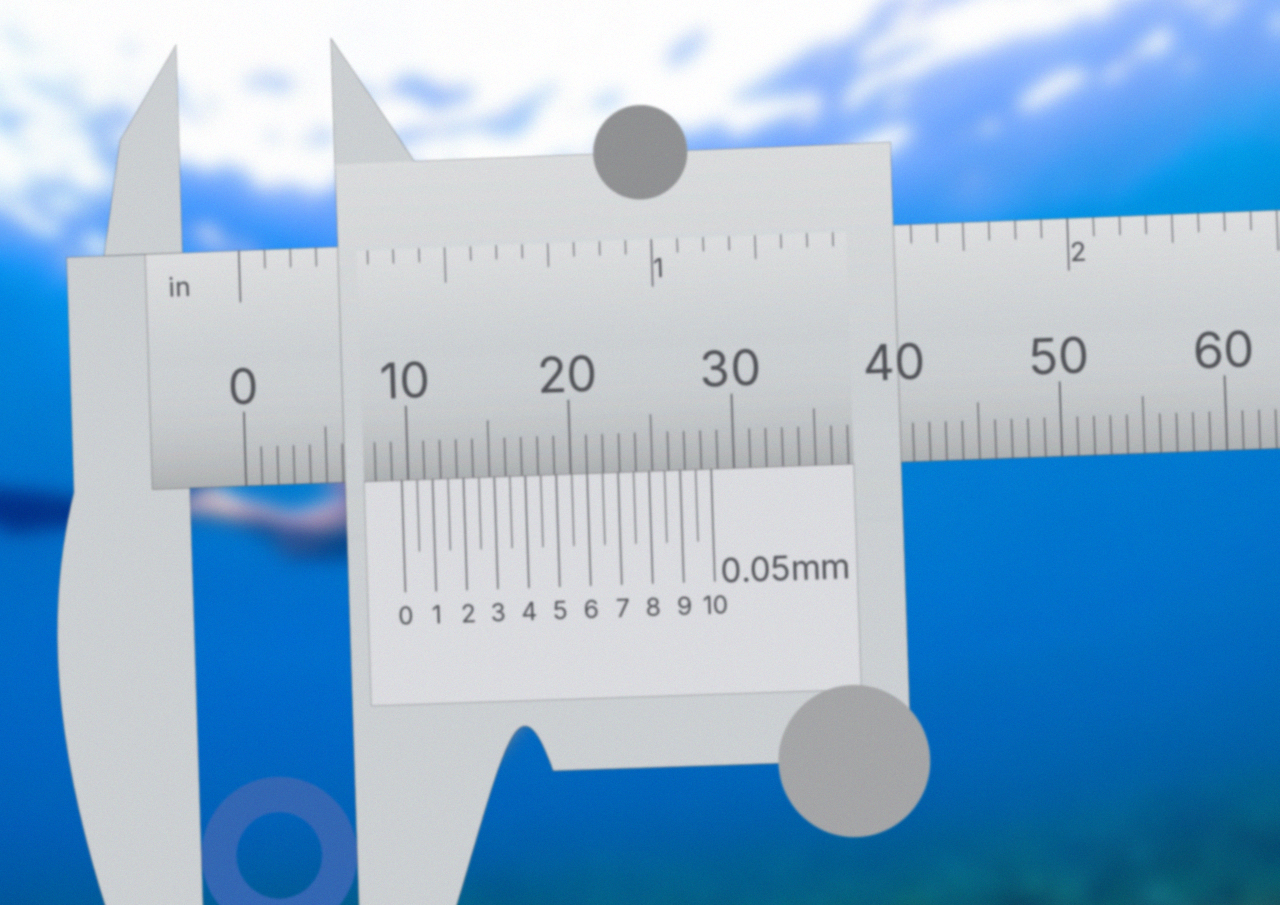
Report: 9.6mm
